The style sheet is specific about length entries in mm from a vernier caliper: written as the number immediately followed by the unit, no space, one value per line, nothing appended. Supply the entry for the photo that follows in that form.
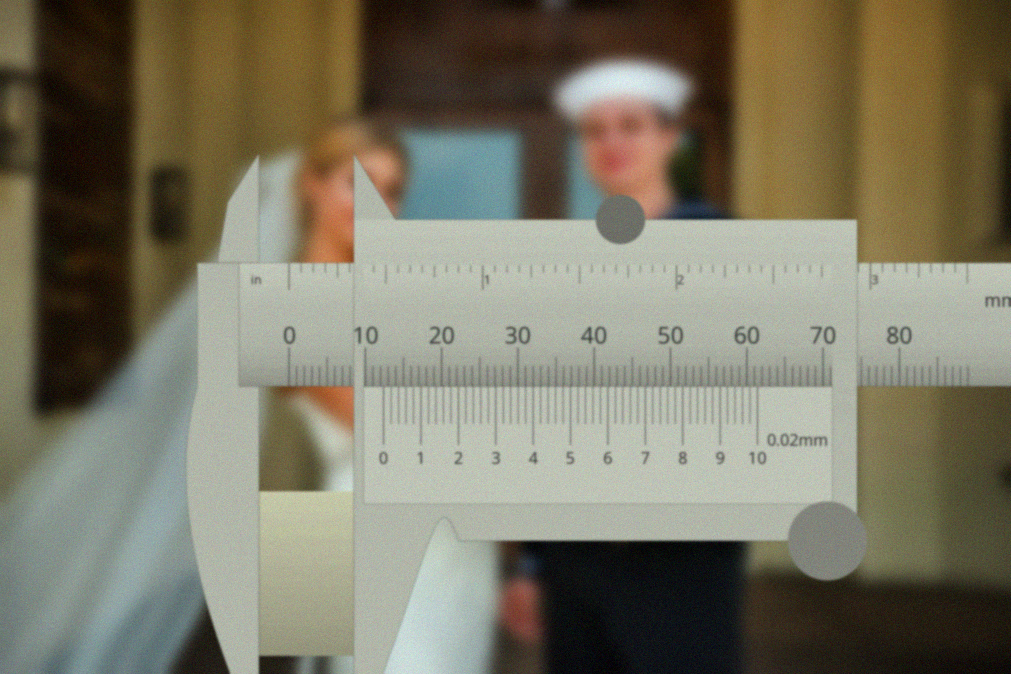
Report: 12.4mm
